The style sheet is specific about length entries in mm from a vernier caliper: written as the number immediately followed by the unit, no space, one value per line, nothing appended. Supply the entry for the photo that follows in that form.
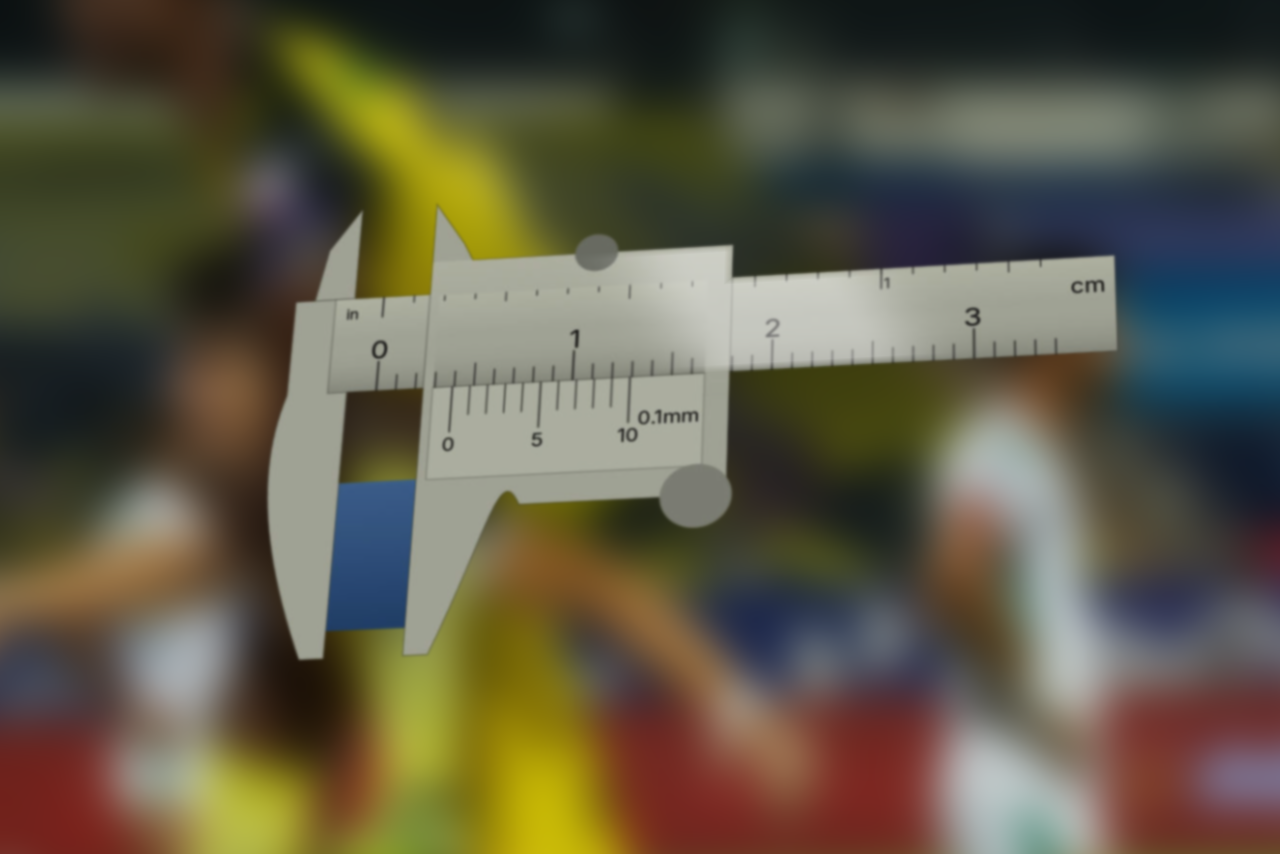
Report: 3.9mm
